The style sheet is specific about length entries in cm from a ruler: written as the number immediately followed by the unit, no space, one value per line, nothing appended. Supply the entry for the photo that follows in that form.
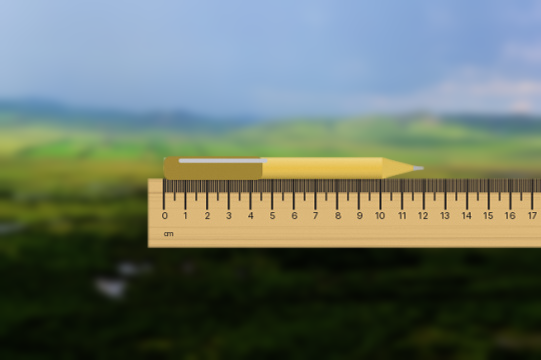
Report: 12cm
